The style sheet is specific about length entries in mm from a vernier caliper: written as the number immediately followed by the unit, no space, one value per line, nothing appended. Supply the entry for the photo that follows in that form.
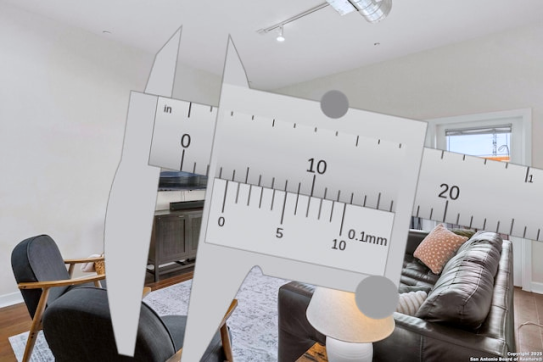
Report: 3.6mm
